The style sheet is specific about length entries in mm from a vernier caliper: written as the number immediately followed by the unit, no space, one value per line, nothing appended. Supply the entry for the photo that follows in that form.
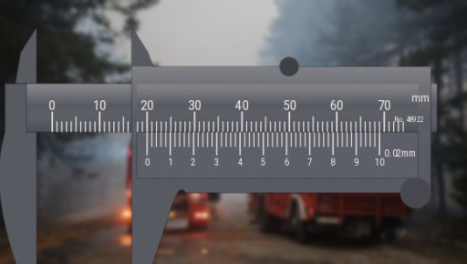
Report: 20.0mm
